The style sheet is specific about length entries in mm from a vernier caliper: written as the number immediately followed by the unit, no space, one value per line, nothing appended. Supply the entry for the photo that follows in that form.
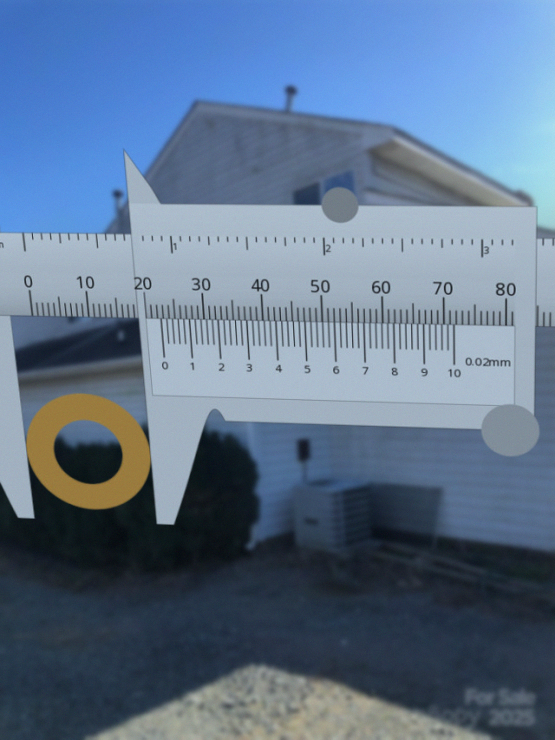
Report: 22.6mm
